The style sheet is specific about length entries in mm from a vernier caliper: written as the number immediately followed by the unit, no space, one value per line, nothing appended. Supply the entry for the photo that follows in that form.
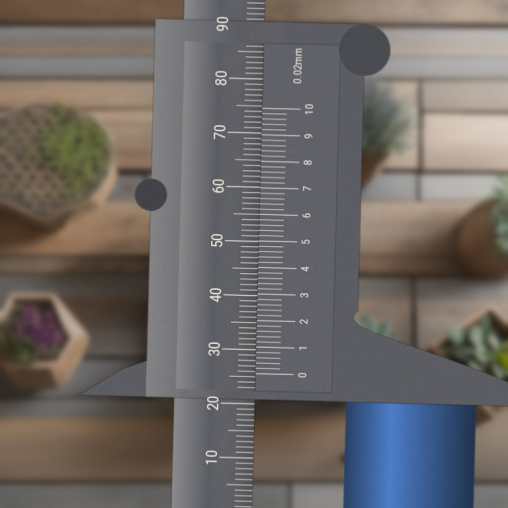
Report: 25.6mm
